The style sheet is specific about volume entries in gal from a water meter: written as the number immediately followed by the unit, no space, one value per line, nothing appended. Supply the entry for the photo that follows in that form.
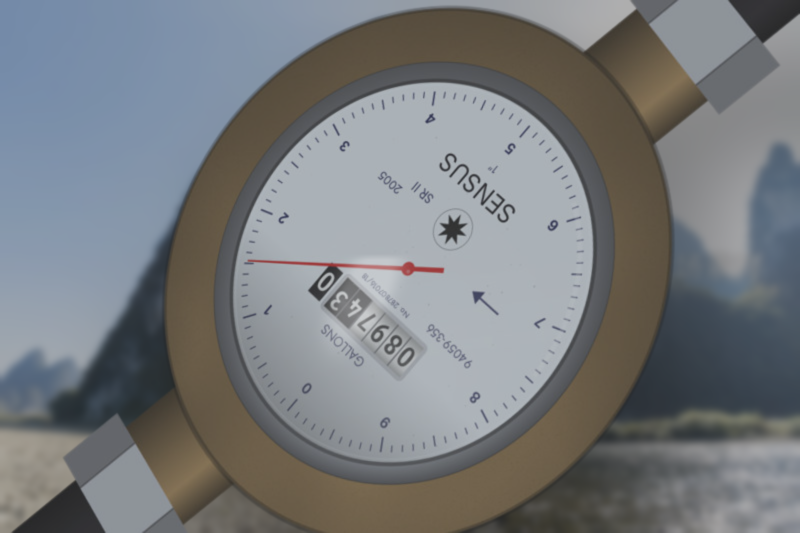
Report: 897431.5gal
